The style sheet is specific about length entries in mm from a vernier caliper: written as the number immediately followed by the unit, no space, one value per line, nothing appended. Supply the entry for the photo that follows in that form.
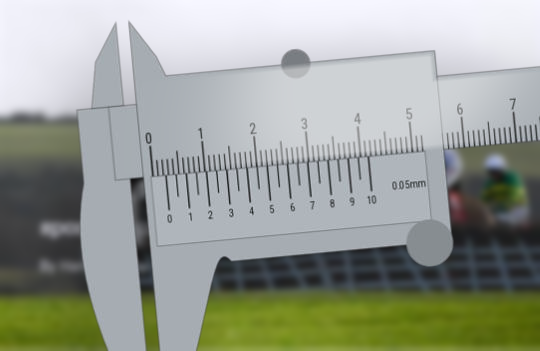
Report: 2.5mm
